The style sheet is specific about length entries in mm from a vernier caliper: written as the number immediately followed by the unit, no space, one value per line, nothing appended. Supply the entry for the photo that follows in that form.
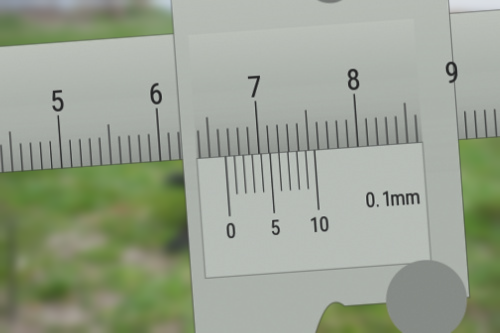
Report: 66.6mm
